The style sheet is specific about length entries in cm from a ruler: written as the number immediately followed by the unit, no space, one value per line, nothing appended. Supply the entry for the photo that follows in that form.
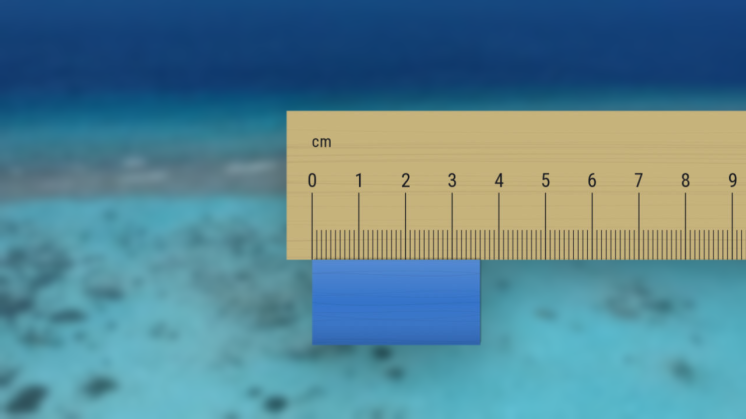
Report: 3.6cm
